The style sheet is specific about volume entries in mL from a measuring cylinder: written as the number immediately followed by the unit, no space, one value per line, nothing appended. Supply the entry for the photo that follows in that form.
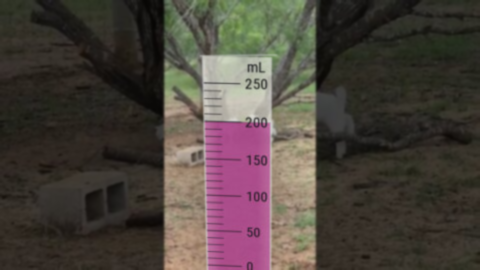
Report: 200mL
